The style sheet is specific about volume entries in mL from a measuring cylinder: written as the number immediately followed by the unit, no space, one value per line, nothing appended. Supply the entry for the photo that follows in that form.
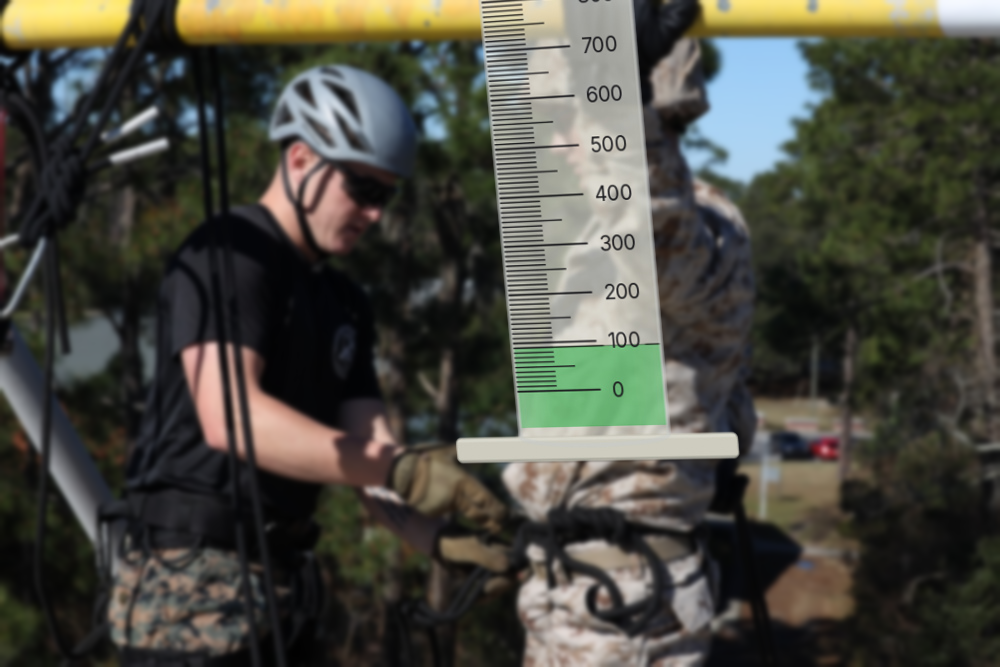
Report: 90mL
